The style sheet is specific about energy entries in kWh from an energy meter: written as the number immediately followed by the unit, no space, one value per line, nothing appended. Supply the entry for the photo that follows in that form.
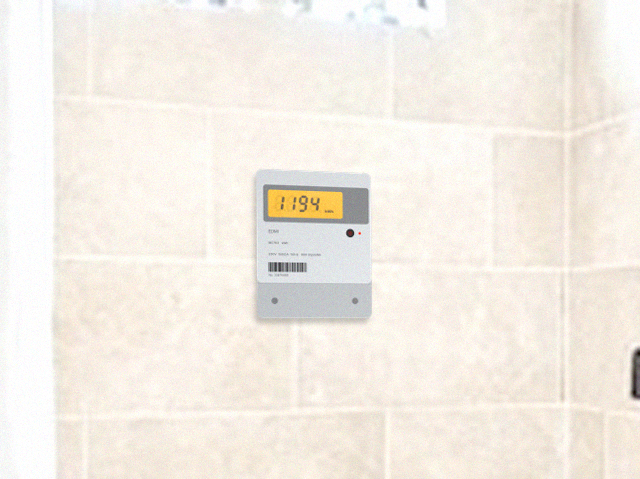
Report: 1194kWh
